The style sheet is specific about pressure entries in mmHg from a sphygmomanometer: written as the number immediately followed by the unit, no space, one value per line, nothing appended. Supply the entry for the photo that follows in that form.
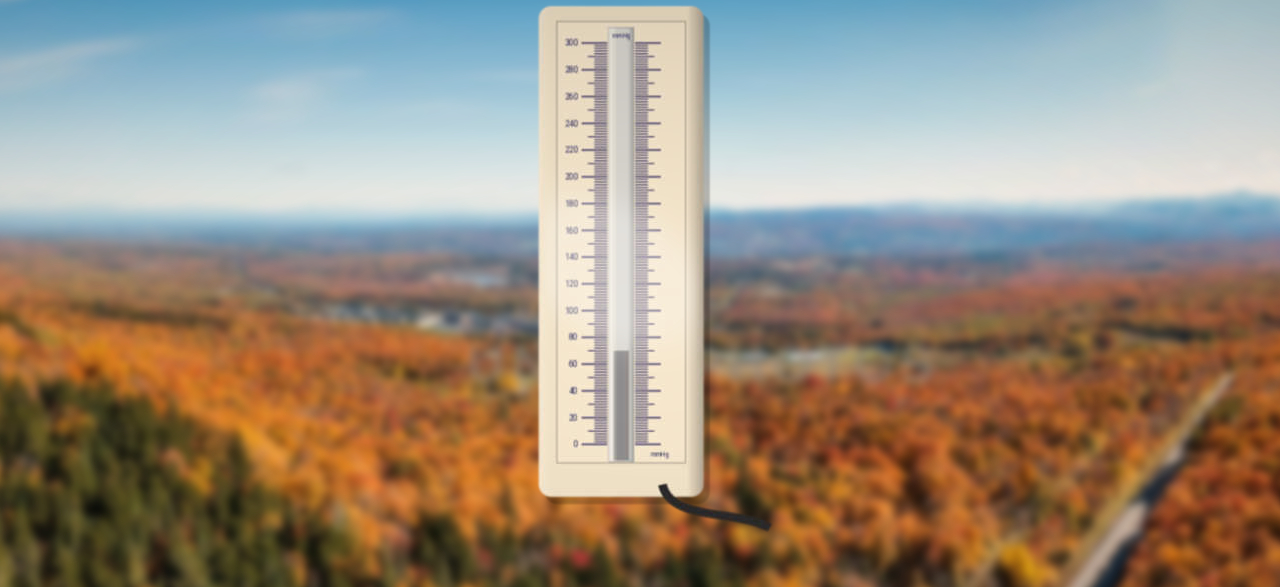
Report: 70mmHg
